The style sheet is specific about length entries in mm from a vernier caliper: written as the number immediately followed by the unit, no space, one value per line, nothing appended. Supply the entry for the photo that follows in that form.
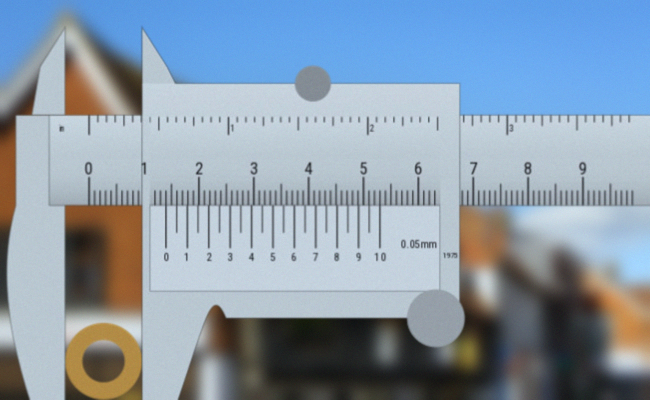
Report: 14.0mm
